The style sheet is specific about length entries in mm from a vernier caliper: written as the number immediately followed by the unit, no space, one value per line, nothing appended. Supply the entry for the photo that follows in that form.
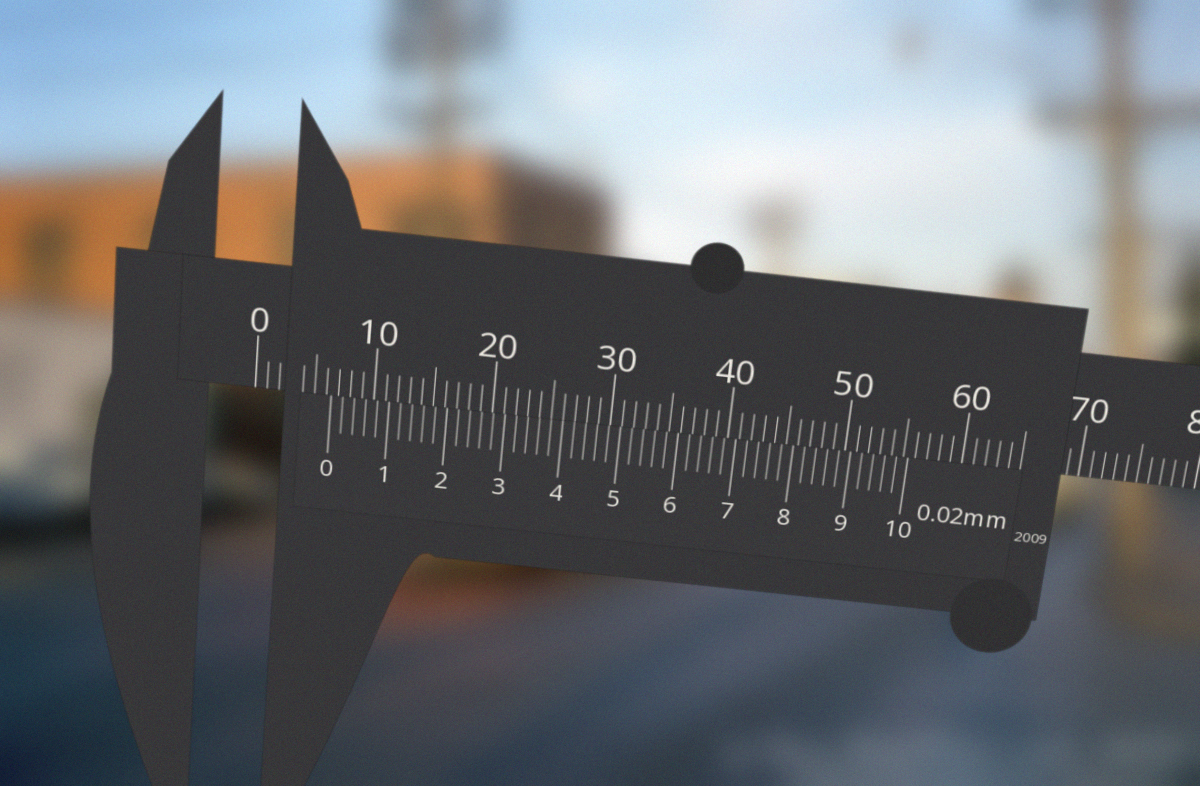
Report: 6.4mm
